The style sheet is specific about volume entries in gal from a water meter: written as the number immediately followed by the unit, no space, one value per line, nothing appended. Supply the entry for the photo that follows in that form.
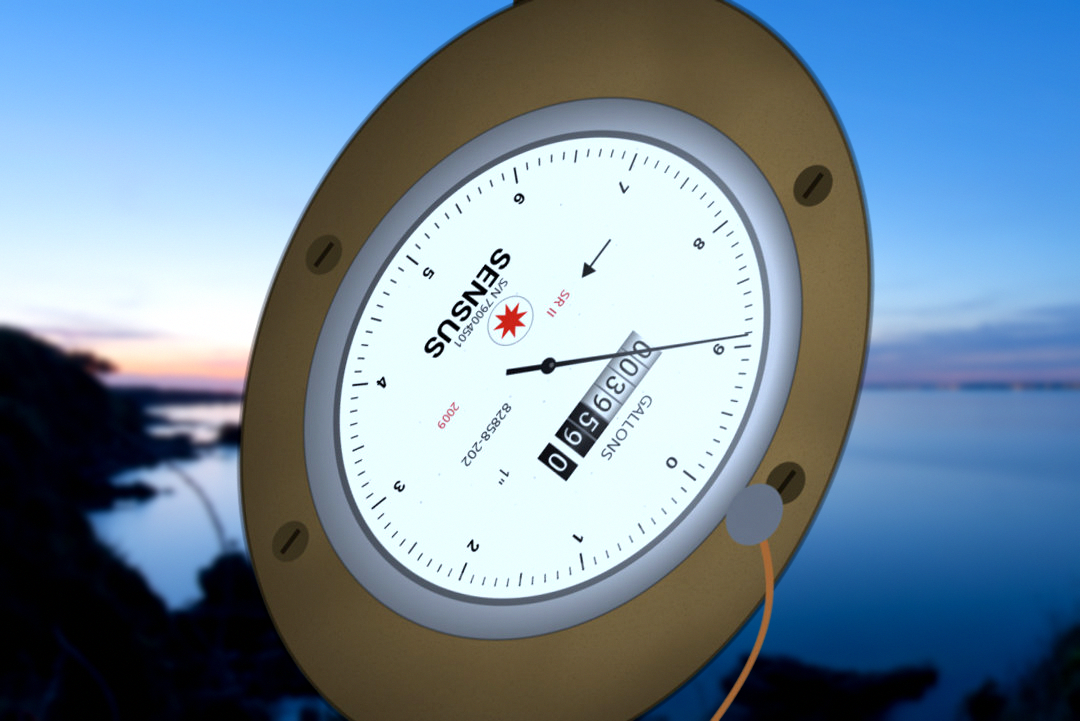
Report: 39588.9gal
